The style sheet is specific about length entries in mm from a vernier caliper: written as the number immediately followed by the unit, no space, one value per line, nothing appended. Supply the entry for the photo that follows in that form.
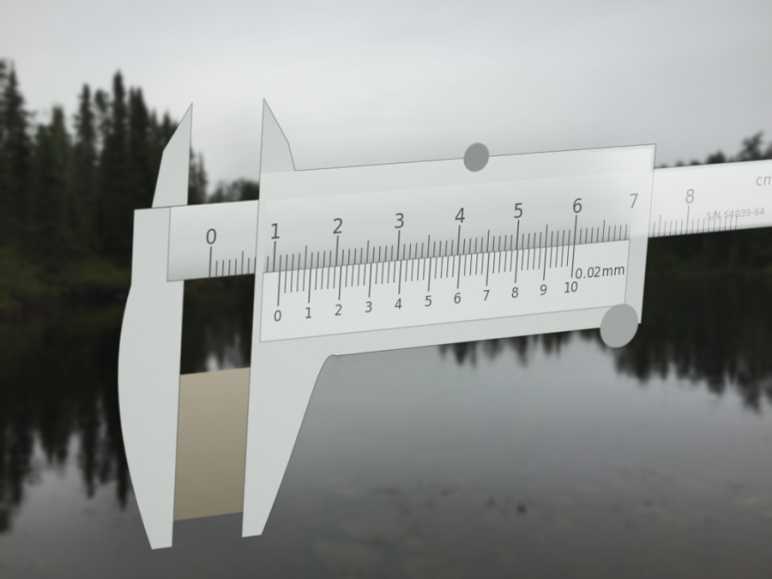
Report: 11.0mm
